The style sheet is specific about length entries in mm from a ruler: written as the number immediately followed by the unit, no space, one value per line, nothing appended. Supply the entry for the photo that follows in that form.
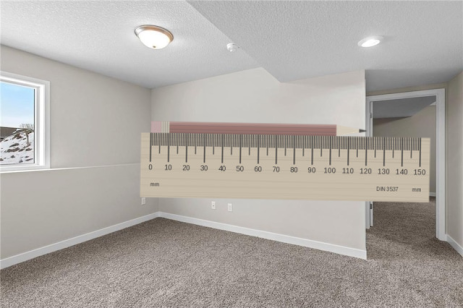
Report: 120mm
